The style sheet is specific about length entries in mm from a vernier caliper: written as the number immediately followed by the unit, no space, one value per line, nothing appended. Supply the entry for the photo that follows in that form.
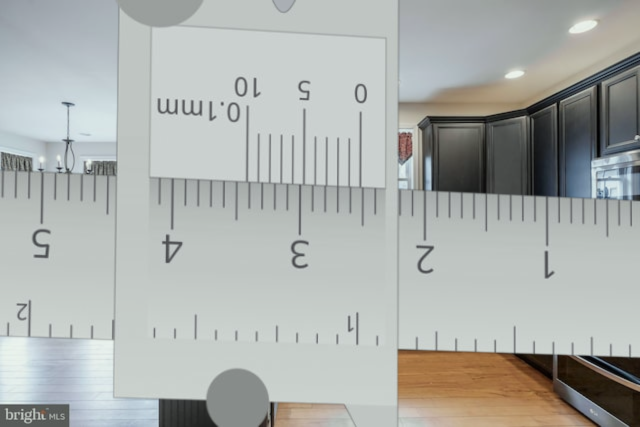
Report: 25.2mm
